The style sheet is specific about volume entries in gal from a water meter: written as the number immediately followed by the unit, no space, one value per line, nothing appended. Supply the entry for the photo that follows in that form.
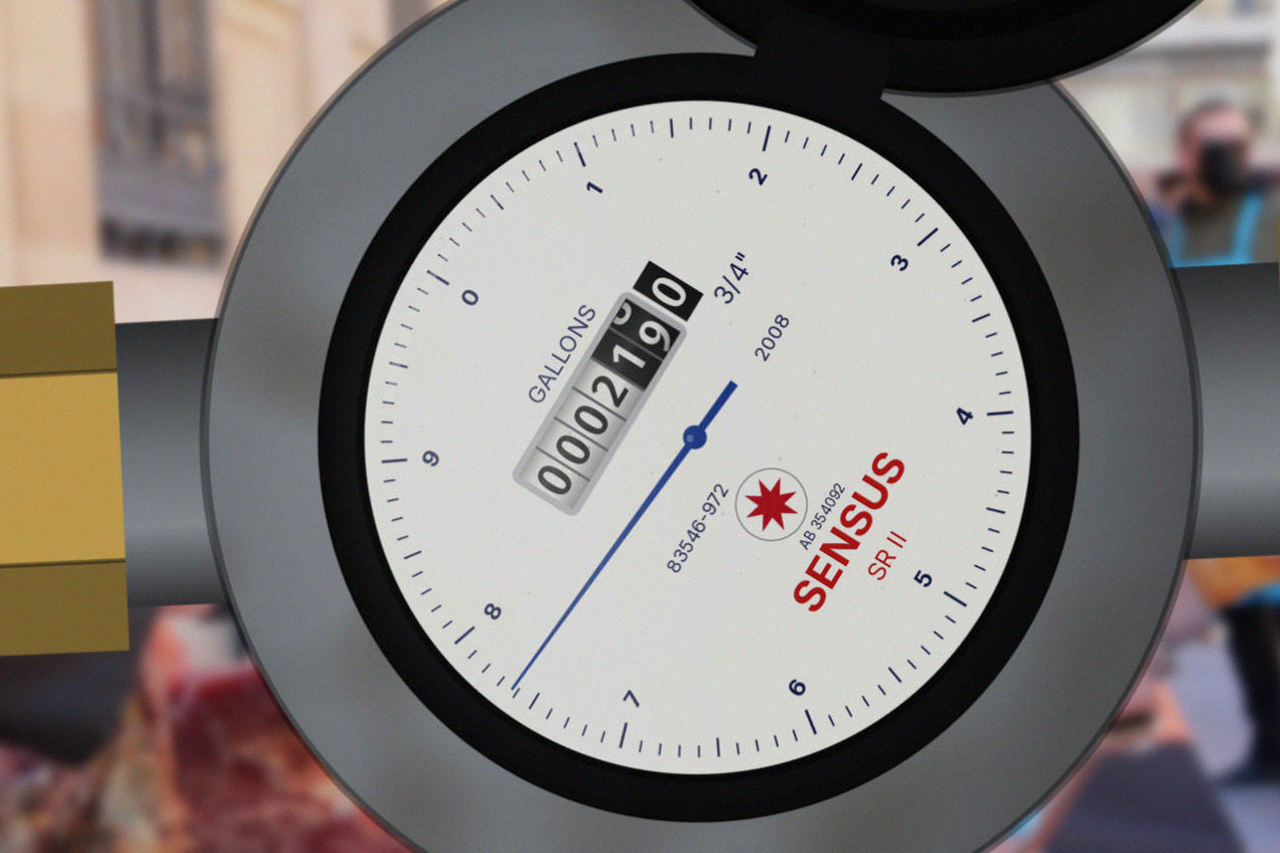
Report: 2187.6gal
